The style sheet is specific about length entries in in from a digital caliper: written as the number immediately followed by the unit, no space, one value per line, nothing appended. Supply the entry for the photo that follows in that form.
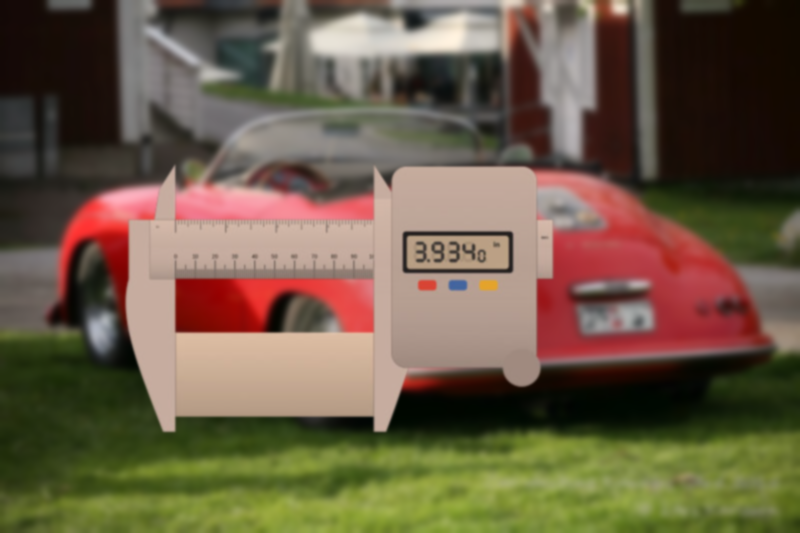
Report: 3.9340in
